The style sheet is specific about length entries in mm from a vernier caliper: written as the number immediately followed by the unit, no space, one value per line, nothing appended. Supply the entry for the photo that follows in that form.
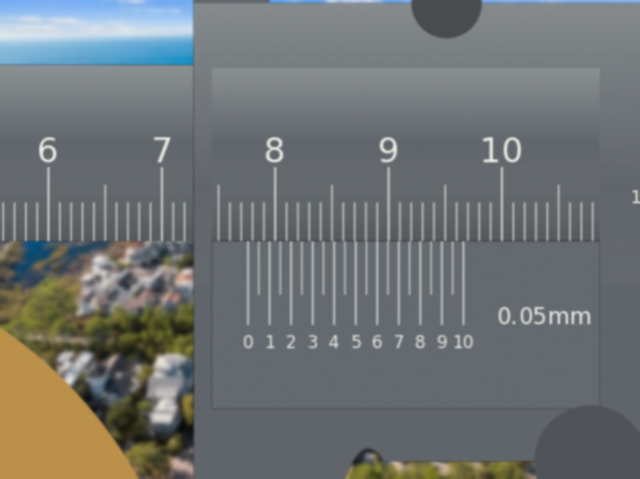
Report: 77.6mm
